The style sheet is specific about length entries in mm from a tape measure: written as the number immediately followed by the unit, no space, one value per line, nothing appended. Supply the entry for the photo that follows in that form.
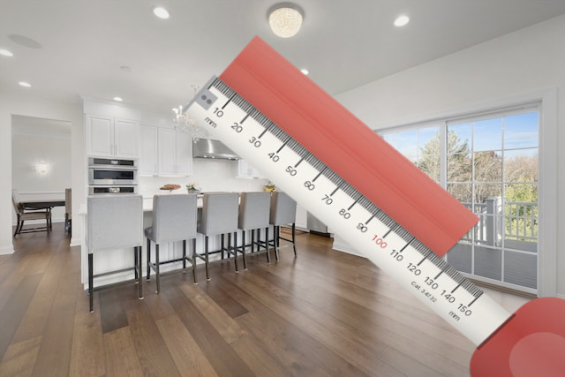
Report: 125mm
